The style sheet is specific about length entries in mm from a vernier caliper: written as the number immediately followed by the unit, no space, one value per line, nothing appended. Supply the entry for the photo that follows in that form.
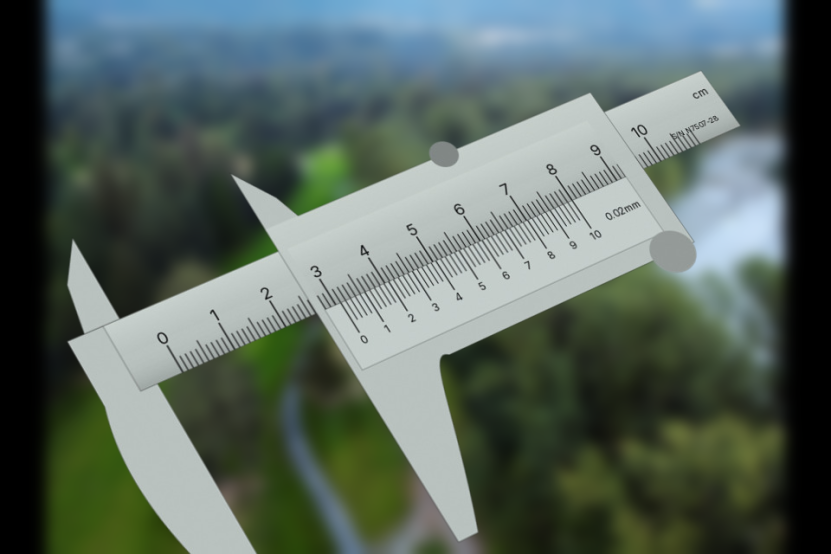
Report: 31.0mm
